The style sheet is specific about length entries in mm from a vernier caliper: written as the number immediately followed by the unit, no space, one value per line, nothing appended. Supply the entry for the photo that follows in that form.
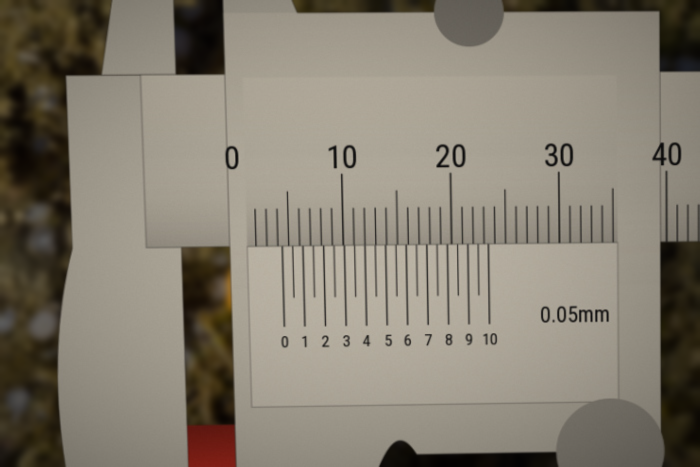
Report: 4.4mm
